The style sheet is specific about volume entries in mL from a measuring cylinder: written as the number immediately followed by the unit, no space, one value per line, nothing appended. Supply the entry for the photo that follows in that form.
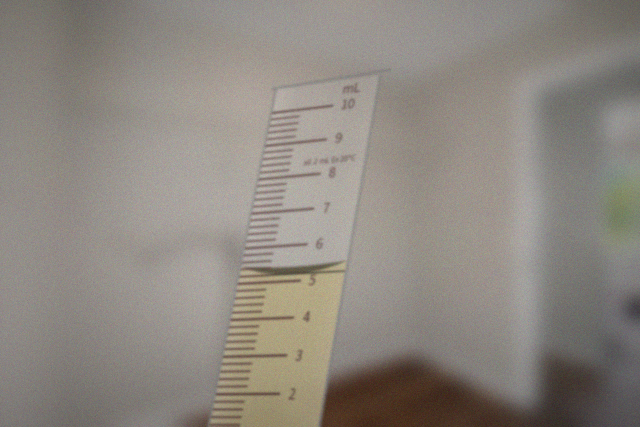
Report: 5.2mL
